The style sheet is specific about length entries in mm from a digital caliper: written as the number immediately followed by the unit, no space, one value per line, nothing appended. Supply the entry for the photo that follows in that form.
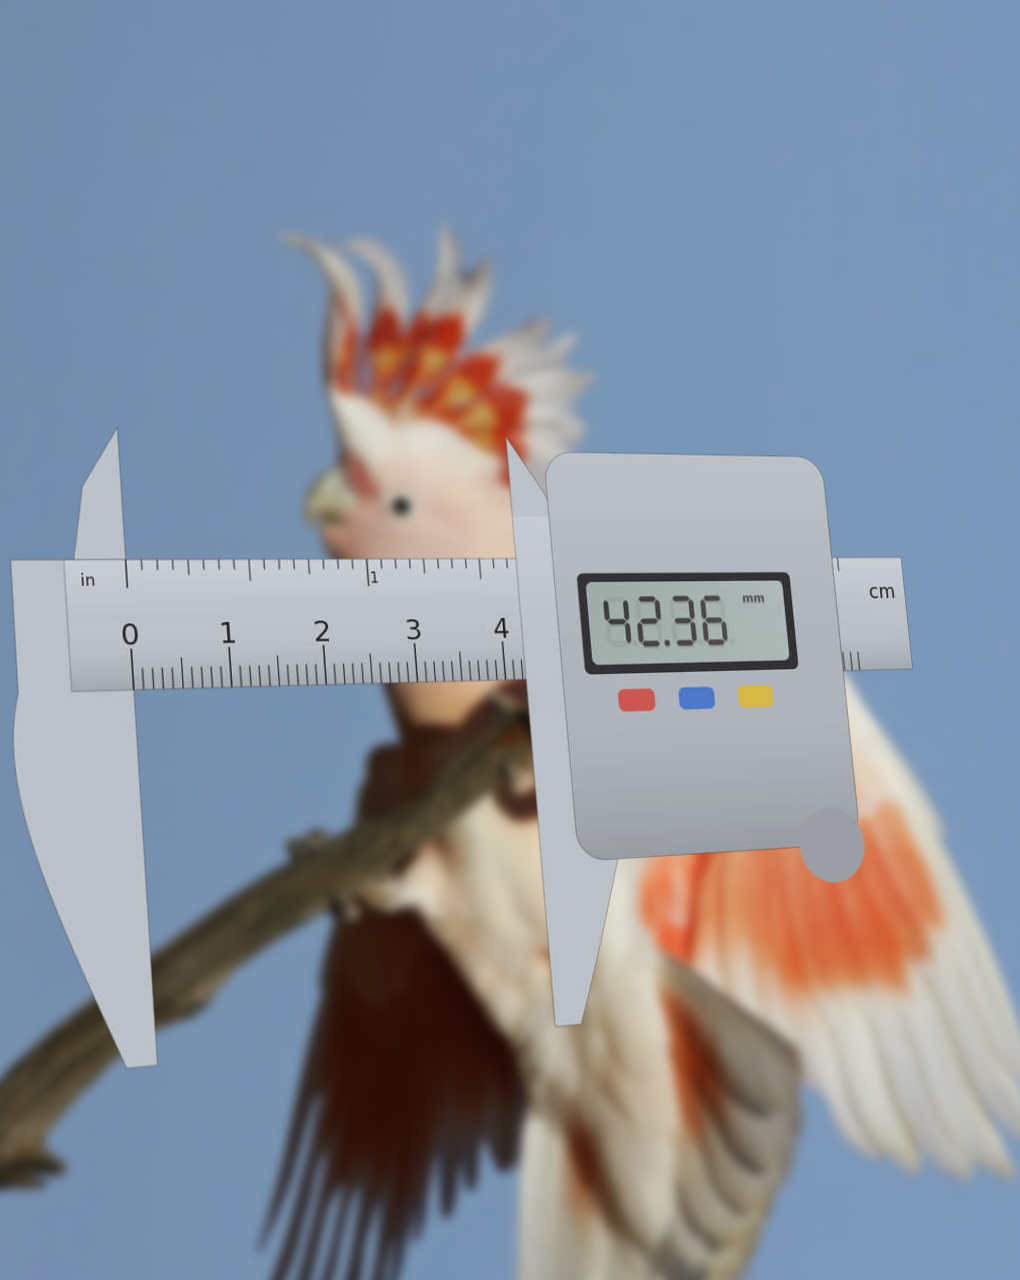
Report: 42.36mm
